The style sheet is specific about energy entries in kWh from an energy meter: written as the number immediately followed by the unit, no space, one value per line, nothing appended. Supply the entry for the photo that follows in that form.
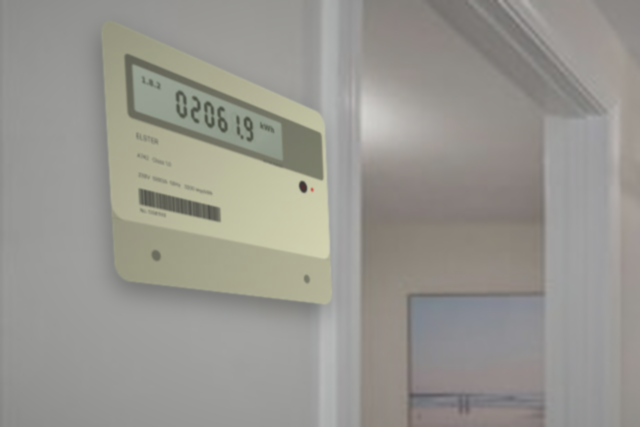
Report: 2061.9kWh
